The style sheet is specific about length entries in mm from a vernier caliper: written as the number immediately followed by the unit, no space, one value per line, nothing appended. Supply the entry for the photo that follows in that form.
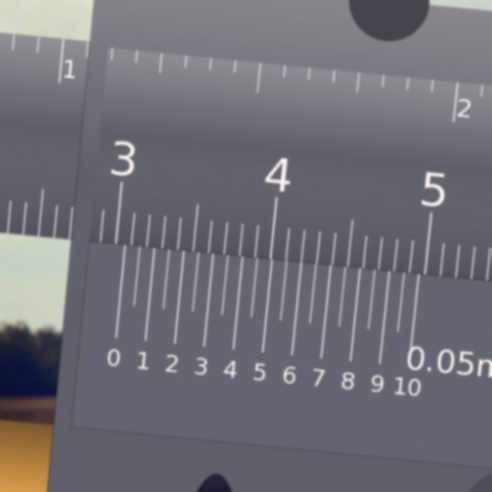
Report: 30.6mm
